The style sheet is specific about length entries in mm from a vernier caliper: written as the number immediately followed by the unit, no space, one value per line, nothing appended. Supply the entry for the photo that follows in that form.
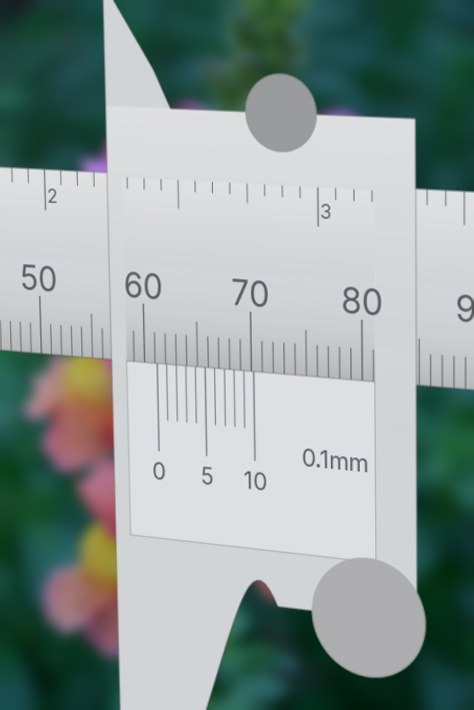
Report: 61.2mm
